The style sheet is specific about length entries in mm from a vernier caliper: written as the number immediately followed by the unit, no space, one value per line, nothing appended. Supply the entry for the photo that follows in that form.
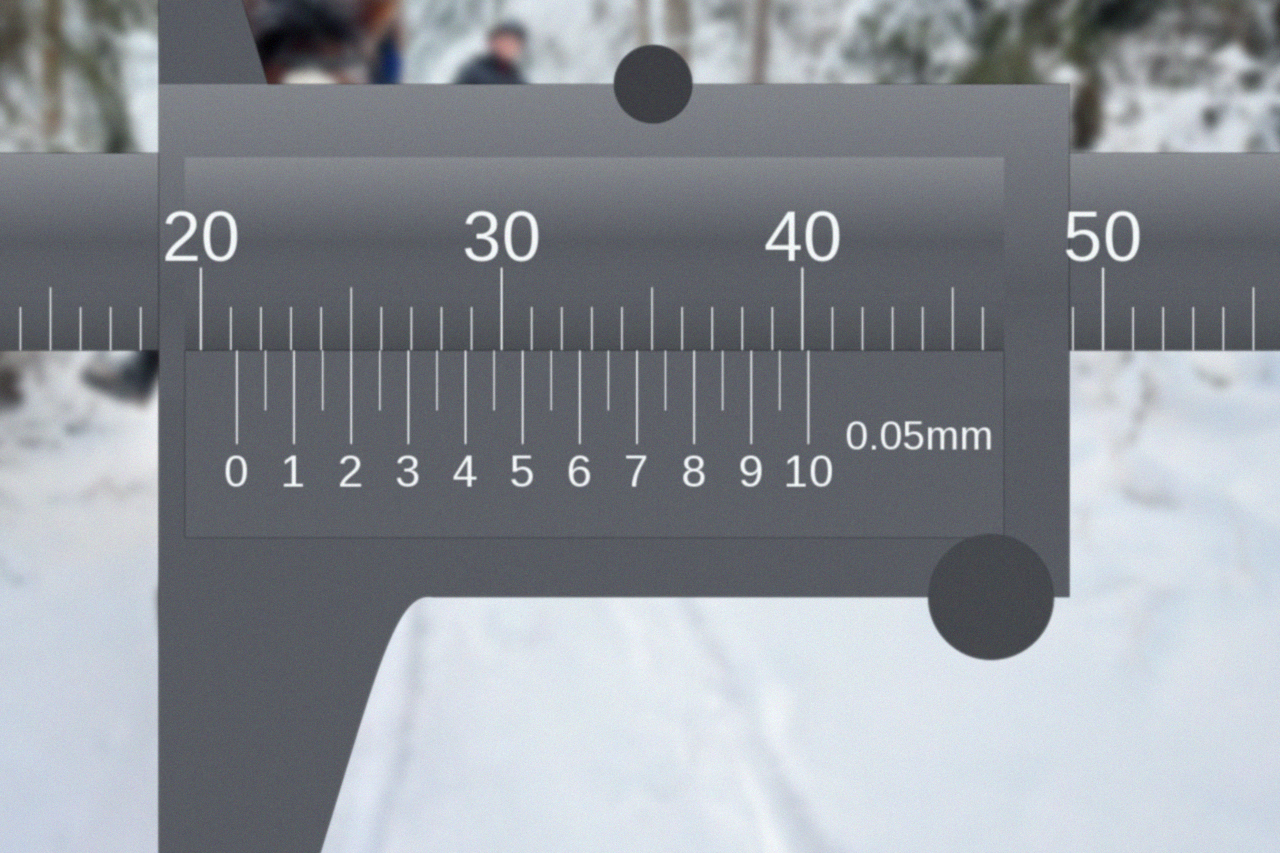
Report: 21.20mm
